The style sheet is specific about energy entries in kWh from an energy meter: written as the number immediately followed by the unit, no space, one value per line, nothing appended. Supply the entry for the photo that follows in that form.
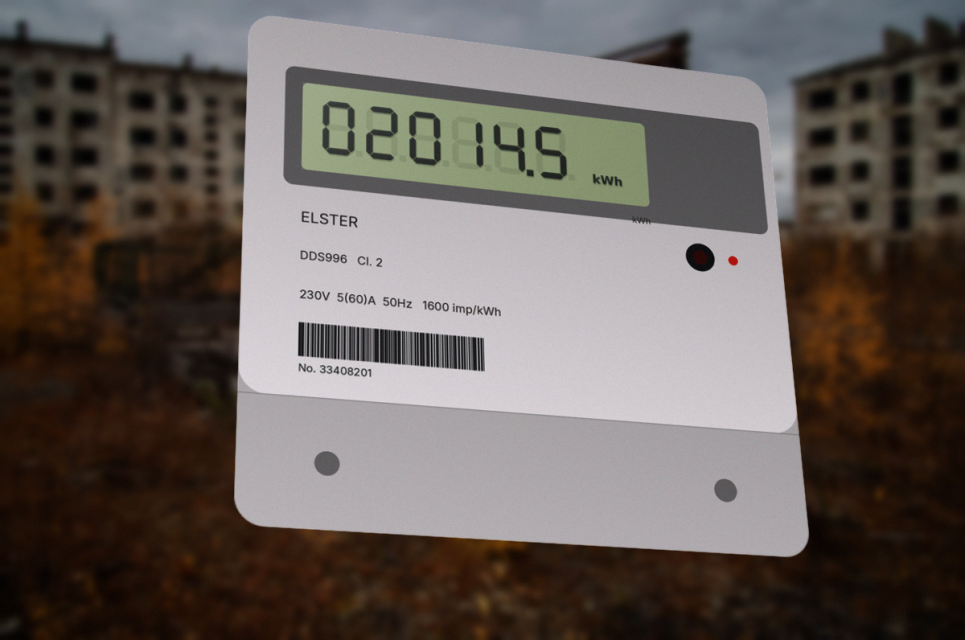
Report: 2014.5kWh
